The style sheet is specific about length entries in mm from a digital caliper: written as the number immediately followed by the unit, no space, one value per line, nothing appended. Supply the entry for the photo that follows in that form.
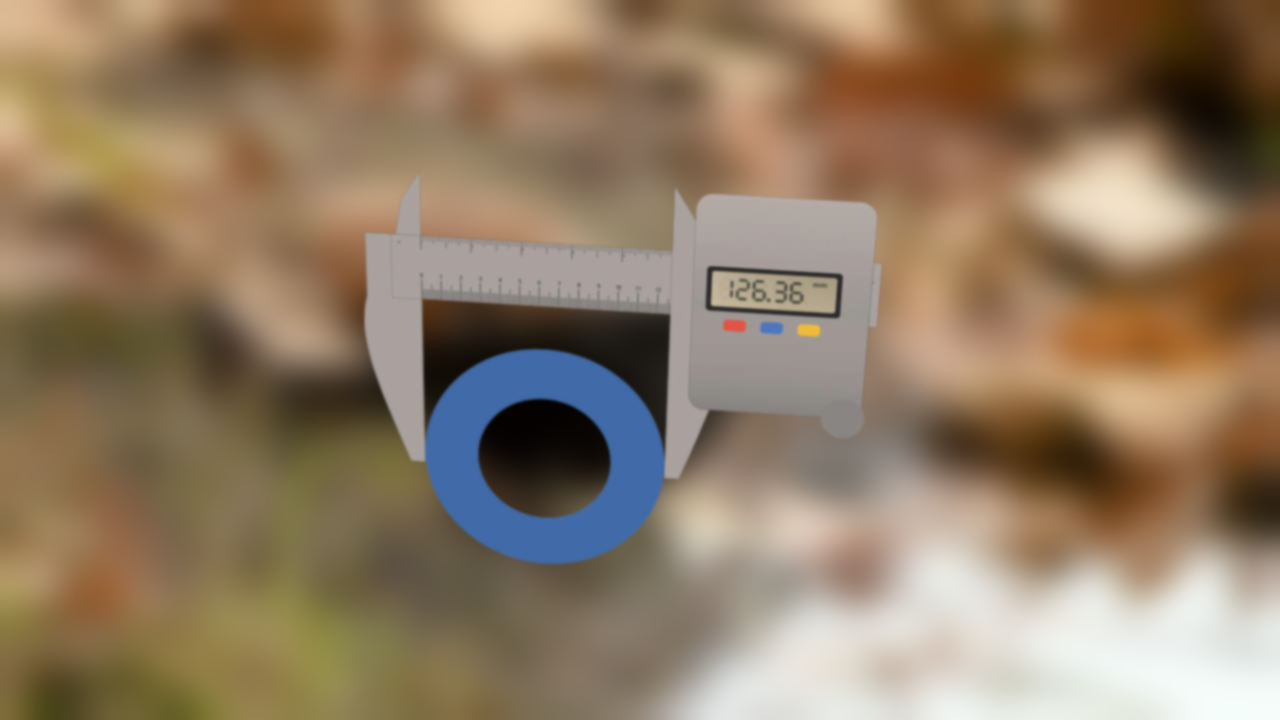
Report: 126.36mm
